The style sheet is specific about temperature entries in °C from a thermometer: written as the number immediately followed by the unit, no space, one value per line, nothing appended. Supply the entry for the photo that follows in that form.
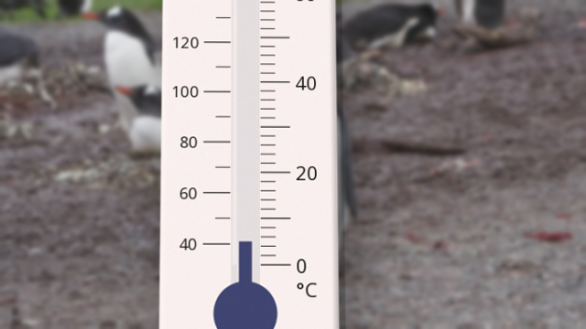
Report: 5°C
